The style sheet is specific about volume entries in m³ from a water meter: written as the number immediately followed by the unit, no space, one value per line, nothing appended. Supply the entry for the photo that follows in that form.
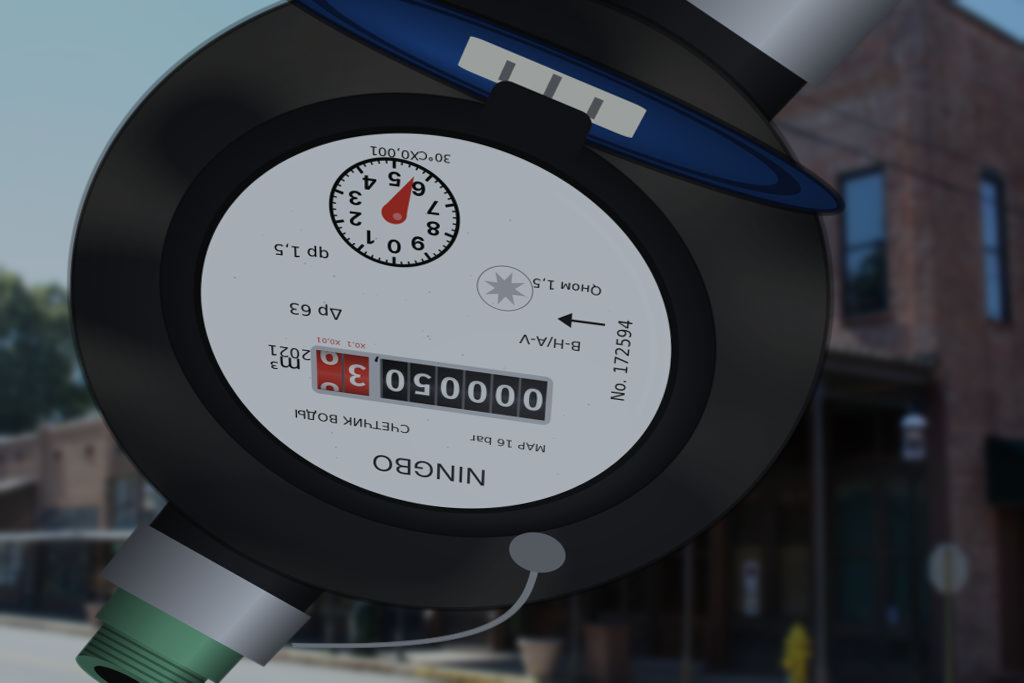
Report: 50.385m³
